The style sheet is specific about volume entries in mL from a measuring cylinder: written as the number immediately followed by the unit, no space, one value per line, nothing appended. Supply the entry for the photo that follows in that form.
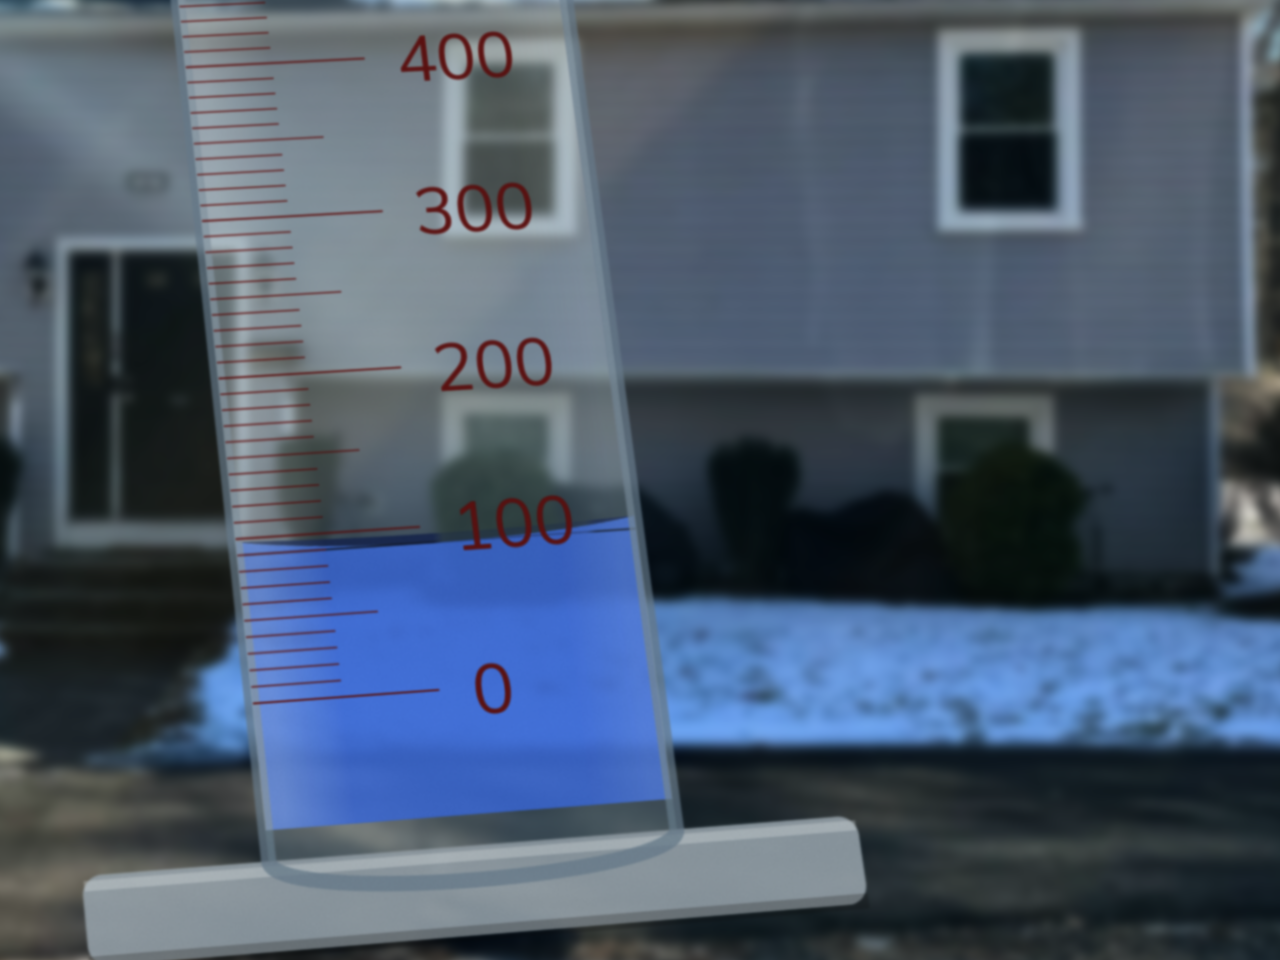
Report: 90mL
